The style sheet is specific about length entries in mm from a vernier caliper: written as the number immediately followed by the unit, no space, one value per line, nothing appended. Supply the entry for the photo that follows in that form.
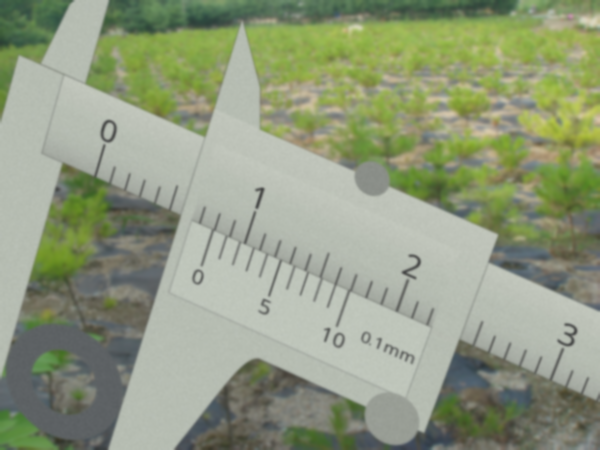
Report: 7.9mm
